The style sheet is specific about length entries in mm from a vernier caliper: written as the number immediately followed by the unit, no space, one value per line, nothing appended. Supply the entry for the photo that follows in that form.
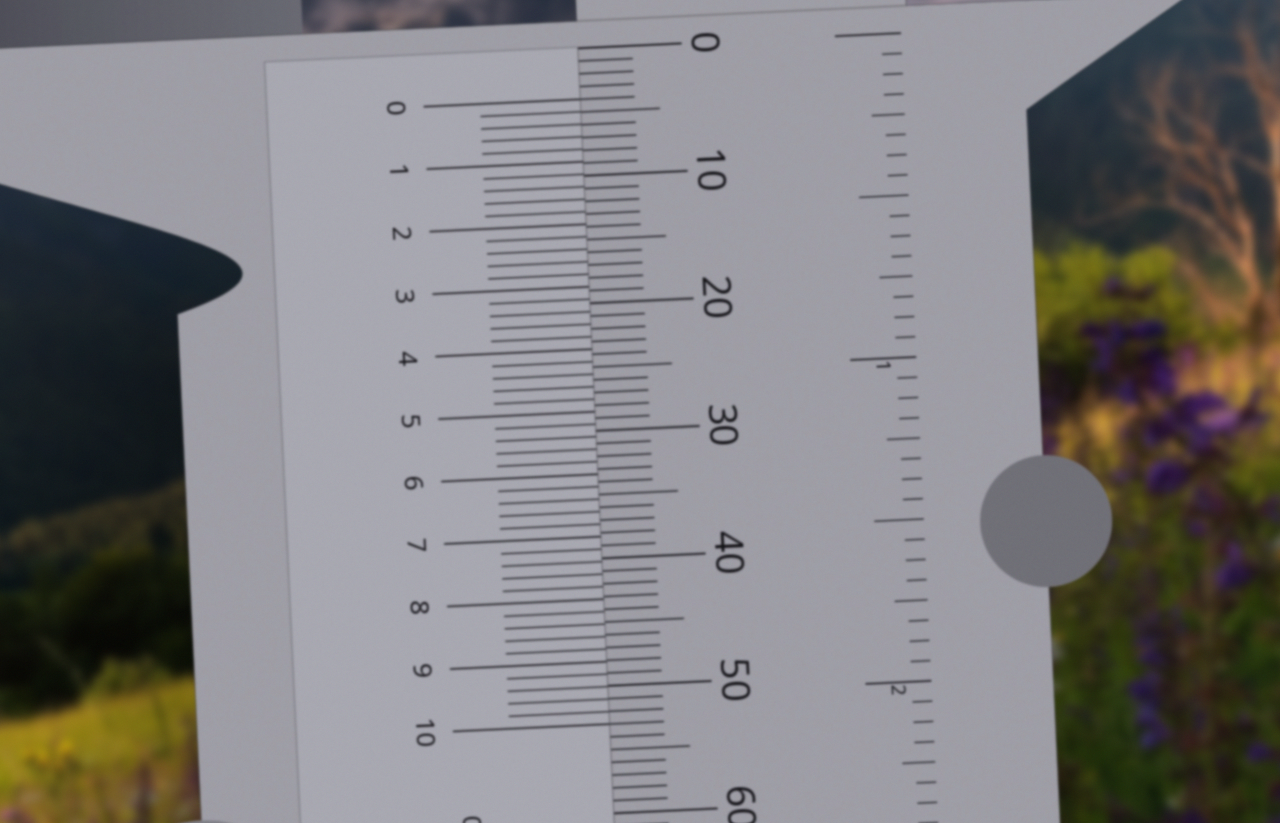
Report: 4.0mm
